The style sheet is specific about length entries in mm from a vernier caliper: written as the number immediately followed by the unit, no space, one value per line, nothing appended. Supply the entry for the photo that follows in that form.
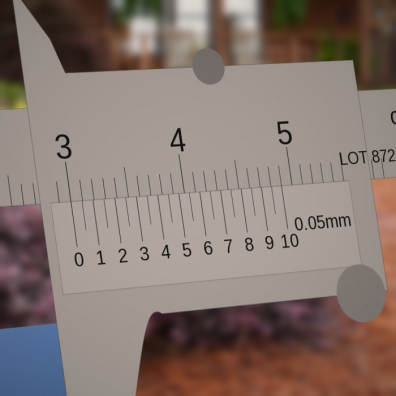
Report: 30.0mm
